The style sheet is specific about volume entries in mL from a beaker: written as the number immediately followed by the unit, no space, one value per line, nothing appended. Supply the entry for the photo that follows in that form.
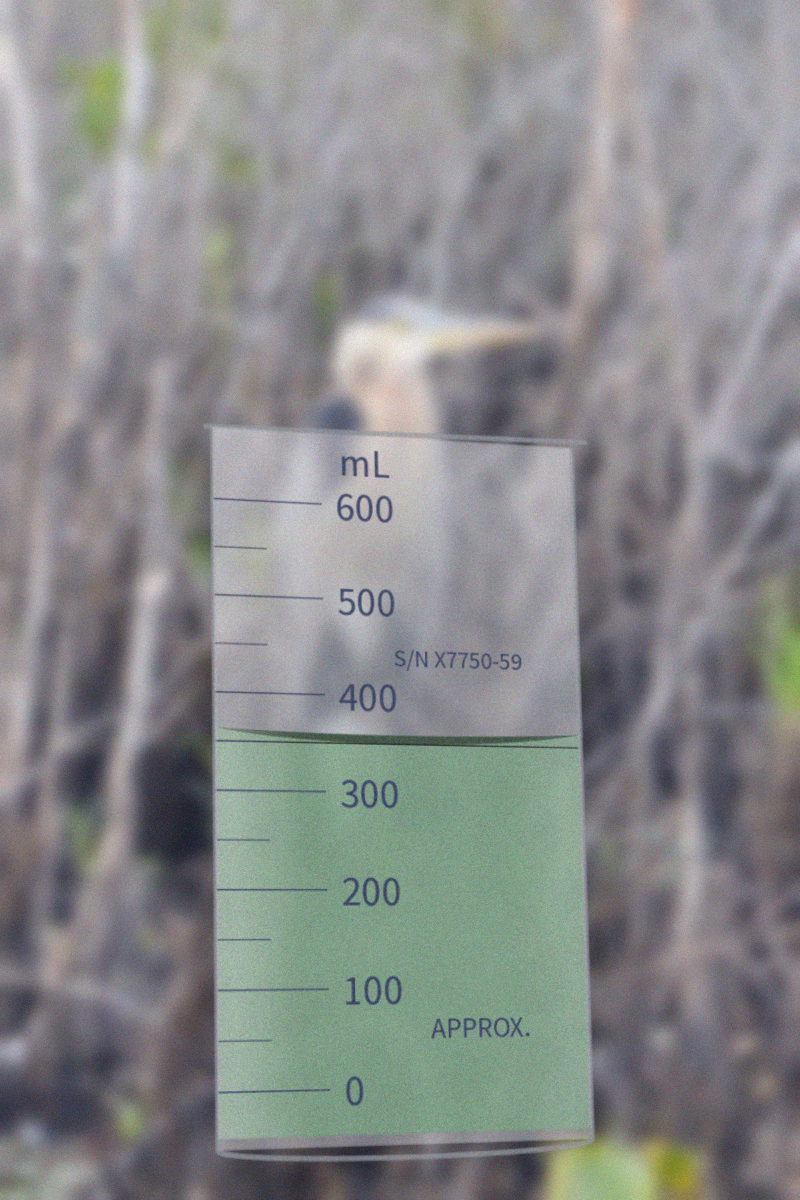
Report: 350mL
